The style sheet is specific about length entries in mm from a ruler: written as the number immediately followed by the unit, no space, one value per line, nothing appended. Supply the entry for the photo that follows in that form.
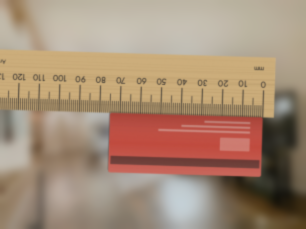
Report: 75mm
